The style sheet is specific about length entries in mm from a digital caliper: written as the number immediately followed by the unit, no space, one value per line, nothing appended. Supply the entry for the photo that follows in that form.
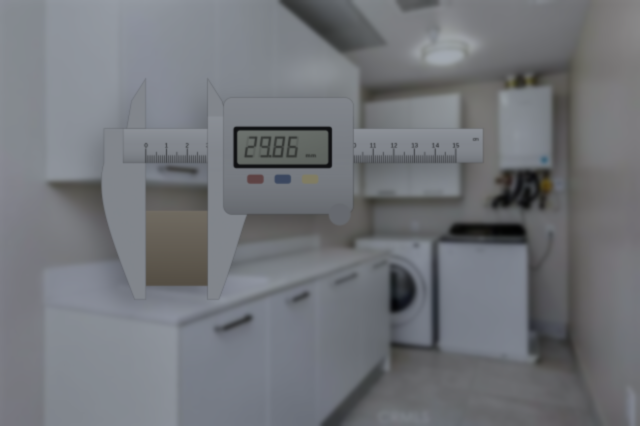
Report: 29.86mm
